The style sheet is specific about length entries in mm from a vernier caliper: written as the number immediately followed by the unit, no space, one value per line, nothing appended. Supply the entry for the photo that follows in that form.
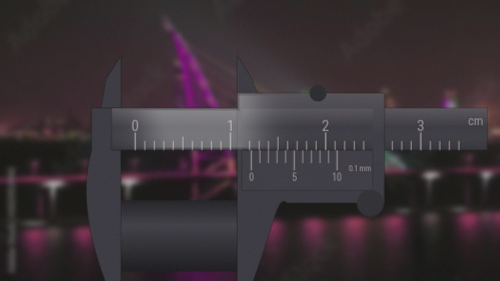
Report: 12.2mm
